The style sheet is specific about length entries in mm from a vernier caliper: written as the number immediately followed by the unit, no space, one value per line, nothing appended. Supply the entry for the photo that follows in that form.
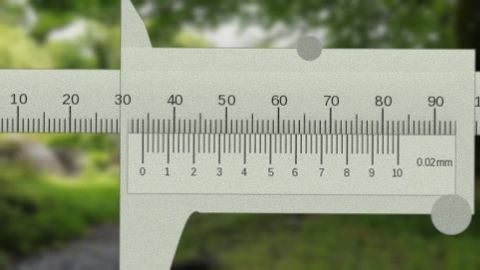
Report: 34.0mm
